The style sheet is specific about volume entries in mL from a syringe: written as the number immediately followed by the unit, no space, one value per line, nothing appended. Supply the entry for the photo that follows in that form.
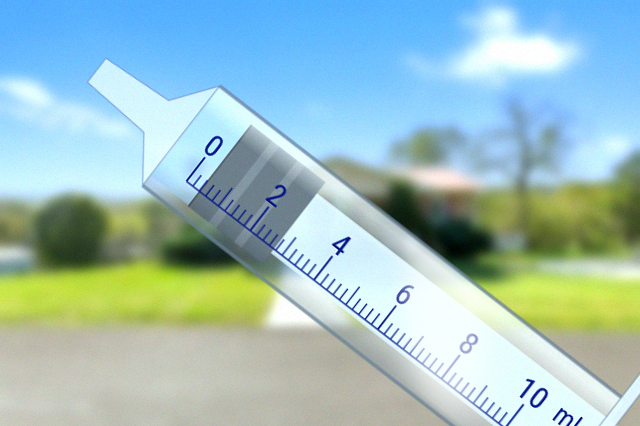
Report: 0.4mL
